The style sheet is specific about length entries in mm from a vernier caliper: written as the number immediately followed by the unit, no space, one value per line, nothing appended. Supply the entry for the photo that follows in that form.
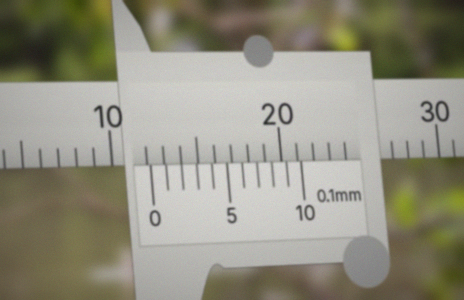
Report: 12.2mm
